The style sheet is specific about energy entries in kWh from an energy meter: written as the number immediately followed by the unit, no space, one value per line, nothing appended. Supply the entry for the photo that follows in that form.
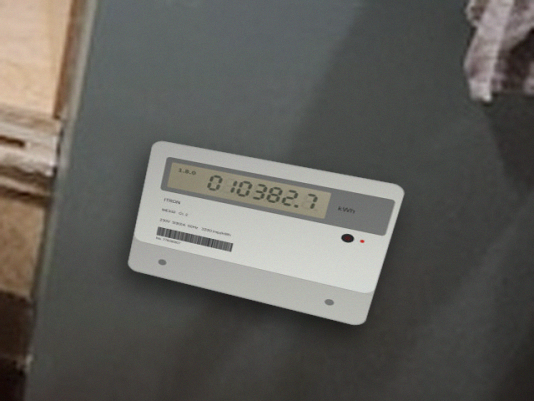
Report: 10382.7kWh
